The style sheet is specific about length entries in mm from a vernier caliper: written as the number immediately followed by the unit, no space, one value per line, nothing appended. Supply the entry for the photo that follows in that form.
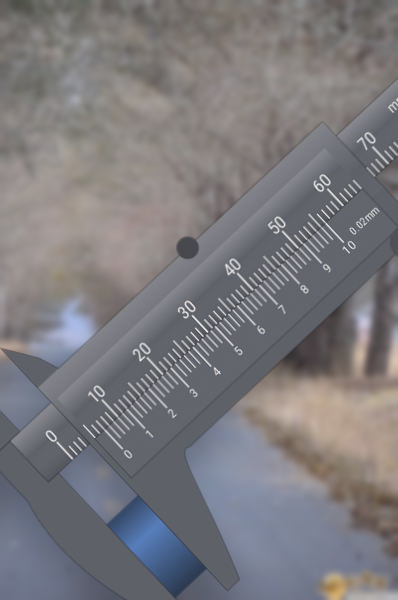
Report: 7.0mm
